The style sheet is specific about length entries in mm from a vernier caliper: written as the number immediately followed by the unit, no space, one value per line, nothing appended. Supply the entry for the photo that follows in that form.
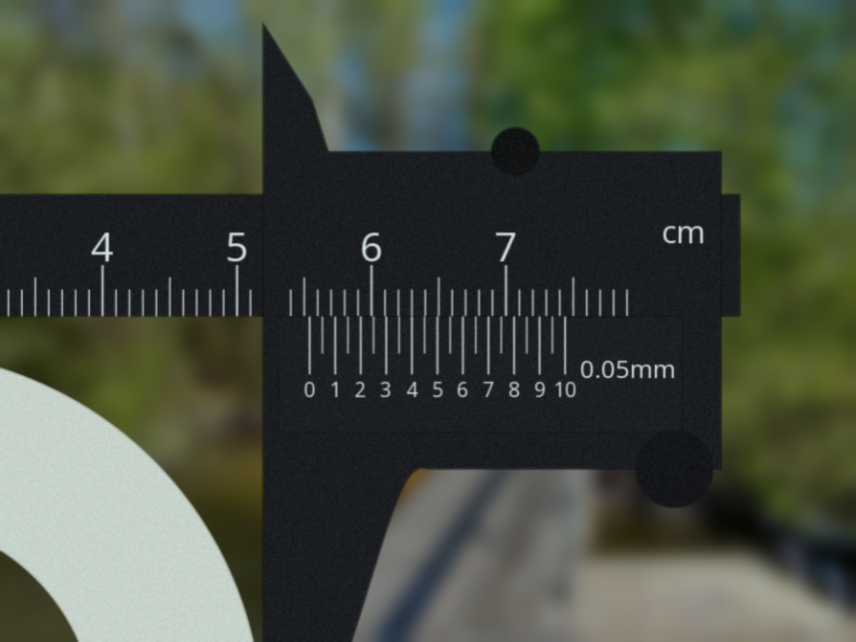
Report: 55.4mm
